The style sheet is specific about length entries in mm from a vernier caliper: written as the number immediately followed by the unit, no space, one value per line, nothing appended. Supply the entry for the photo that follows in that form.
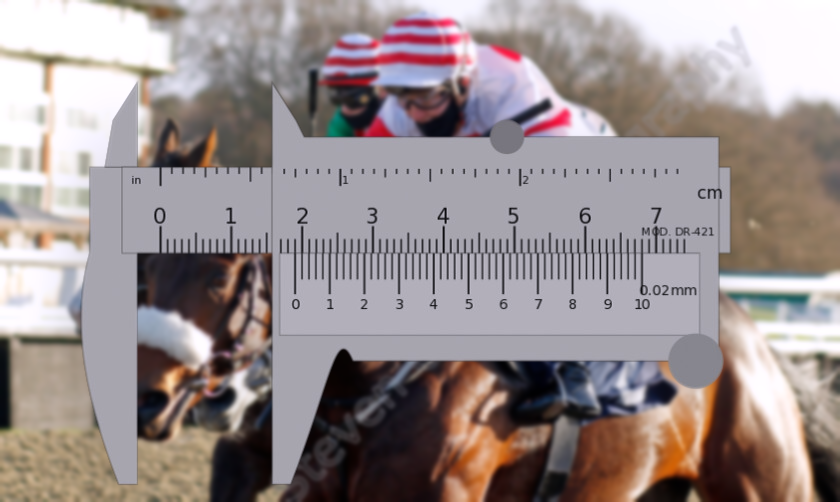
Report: 19.0mm
